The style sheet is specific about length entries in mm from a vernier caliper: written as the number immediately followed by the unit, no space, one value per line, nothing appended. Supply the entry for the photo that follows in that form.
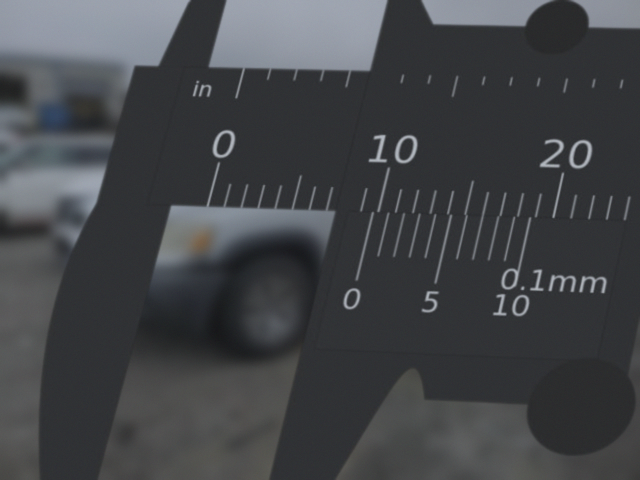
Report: 9.7mm
